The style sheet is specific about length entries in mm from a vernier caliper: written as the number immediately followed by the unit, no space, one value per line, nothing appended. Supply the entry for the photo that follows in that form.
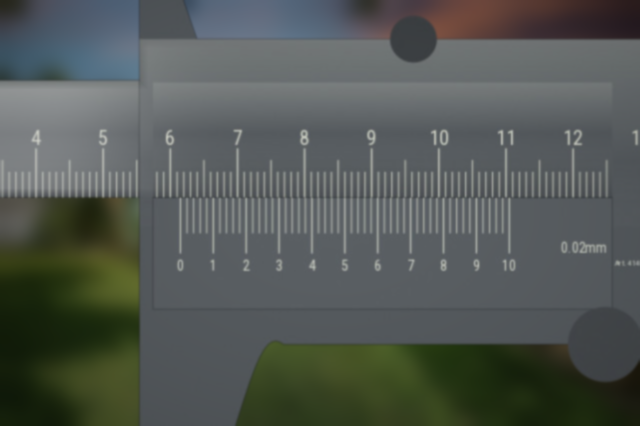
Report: 61.5mm
